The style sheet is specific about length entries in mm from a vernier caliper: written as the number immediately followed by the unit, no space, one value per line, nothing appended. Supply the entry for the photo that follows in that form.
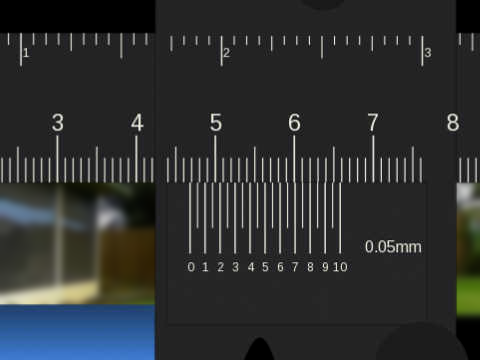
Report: 46.8mm
